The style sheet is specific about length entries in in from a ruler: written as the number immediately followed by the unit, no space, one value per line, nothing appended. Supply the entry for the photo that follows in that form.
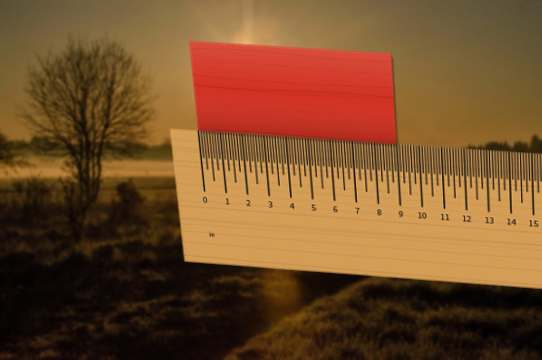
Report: 9in
